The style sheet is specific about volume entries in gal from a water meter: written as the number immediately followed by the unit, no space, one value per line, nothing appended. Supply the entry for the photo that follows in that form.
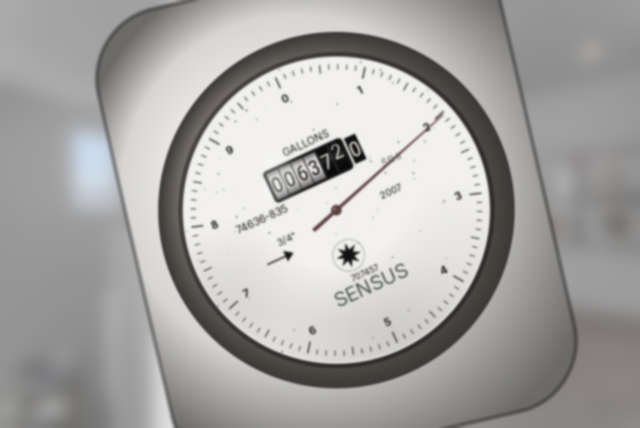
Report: 63722.0gal
